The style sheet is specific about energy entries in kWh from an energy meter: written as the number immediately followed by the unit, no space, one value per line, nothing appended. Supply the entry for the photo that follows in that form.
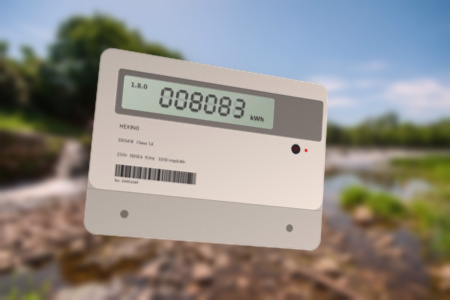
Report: 8083kWh
